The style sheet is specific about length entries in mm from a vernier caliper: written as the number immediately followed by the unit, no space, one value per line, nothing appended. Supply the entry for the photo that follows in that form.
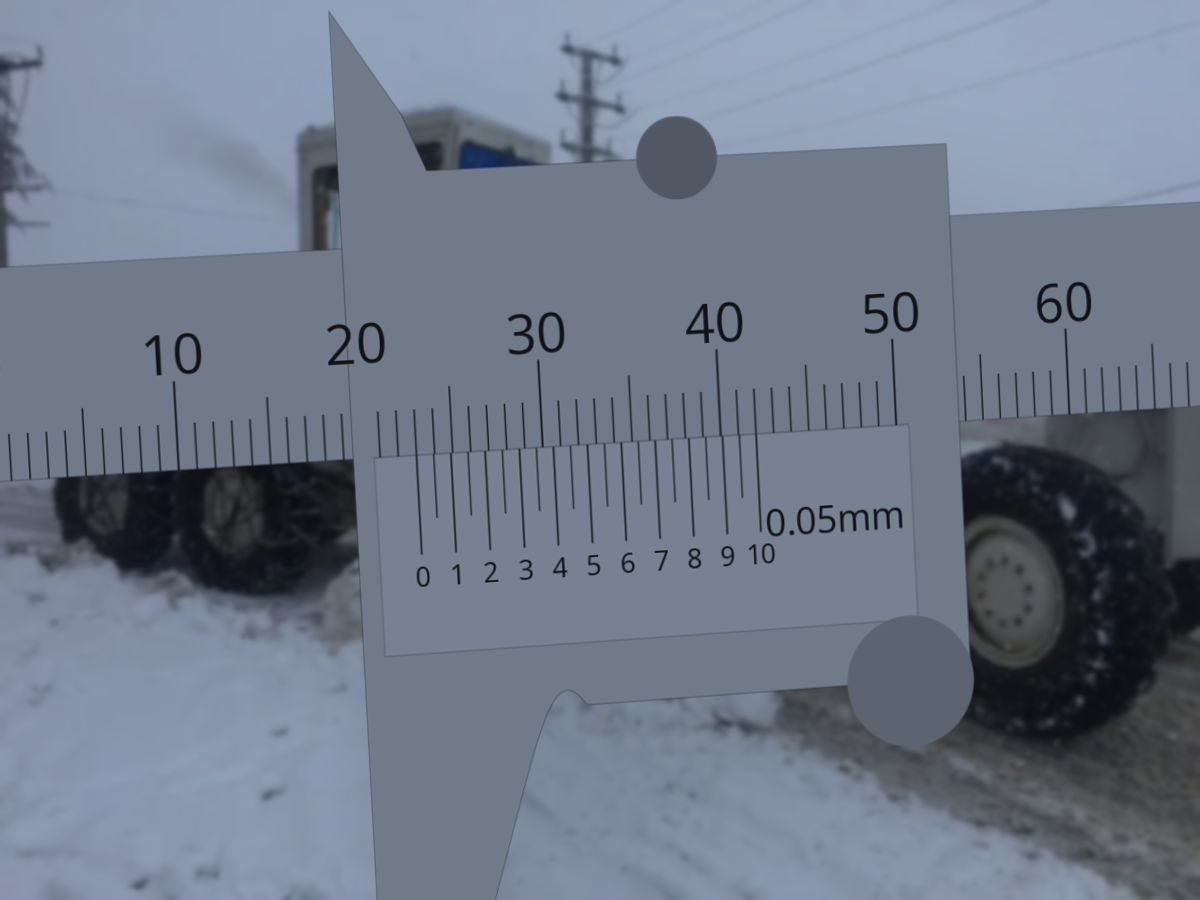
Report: 23.0mm
